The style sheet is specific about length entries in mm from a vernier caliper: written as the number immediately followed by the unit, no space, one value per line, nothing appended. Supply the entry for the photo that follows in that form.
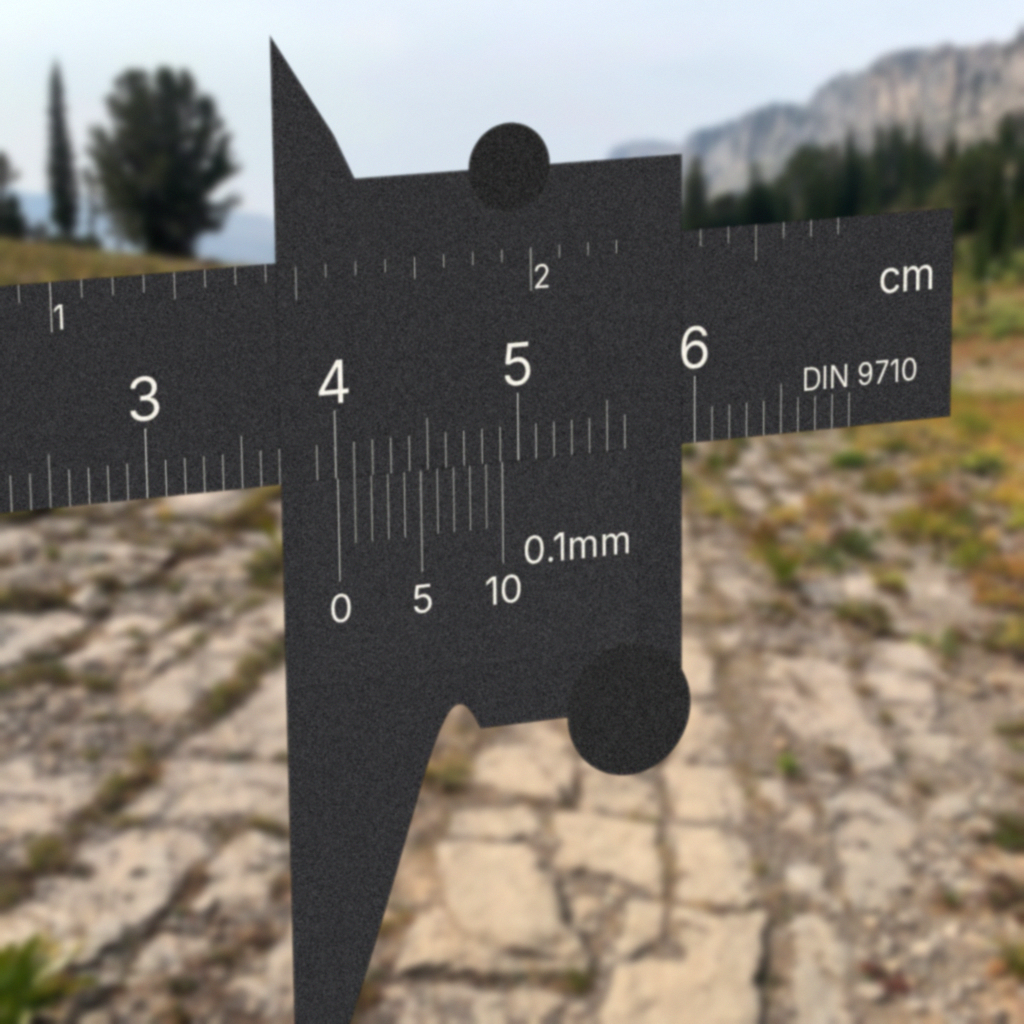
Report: 40.1mm
